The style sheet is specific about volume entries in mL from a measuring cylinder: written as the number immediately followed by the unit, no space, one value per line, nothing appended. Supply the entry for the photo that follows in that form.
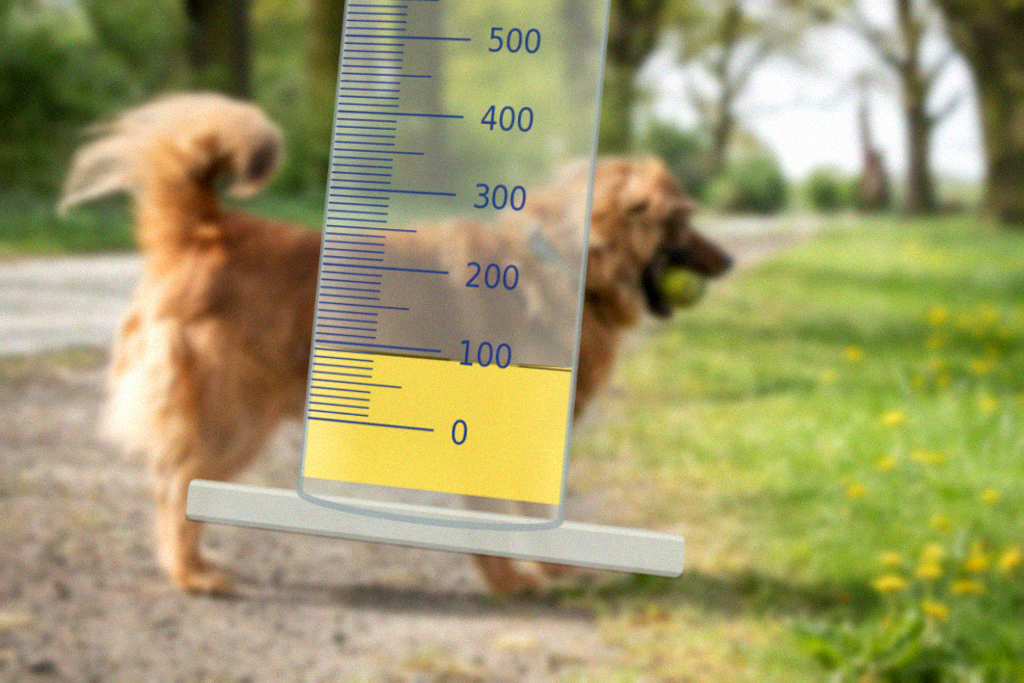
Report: 90mL
